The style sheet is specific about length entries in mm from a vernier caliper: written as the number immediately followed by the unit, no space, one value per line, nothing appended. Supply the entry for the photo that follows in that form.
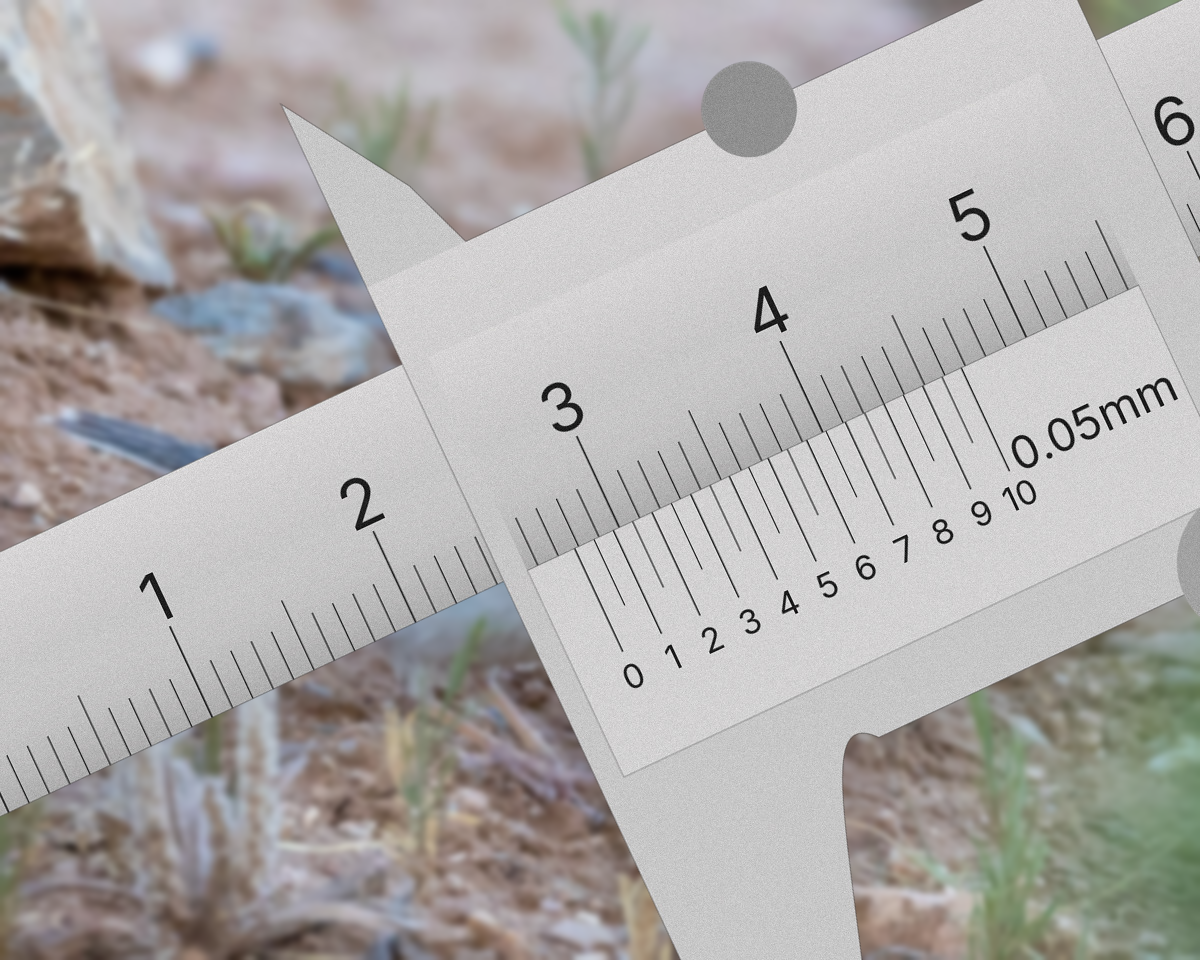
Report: 27.8mm
